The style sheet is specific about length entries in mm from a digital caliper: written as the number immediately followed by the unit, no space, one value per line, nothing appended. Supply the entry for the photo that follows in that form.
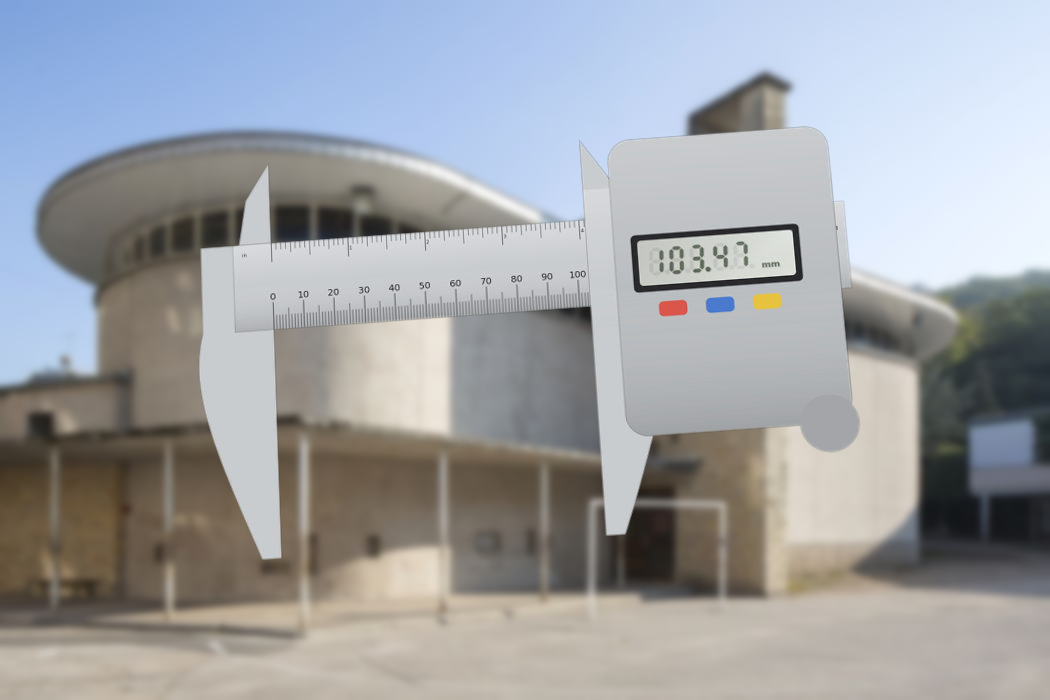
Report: 103.47mm
